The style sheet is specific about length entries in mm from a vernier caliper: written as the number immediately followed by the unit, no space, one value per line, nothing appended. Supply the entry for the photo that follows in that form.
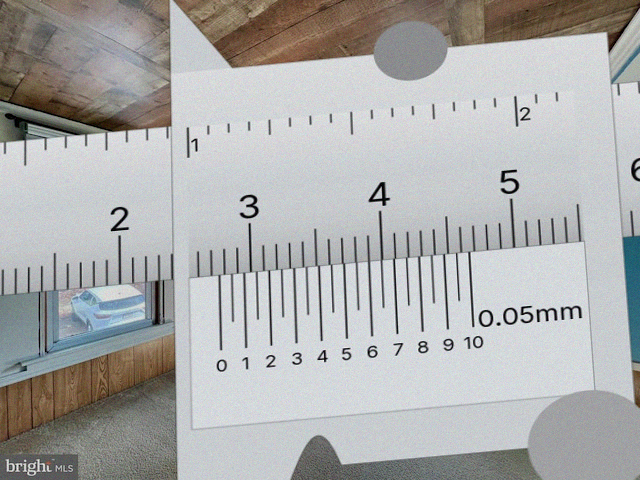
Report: 27.6mm
